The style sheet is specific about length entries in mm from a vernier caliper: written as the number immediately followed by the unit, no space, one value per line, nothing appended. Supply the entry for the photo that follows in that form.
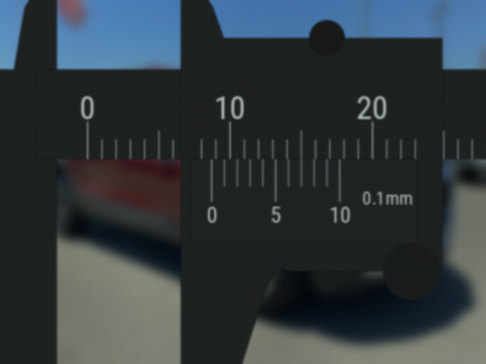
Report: 8.7mm
